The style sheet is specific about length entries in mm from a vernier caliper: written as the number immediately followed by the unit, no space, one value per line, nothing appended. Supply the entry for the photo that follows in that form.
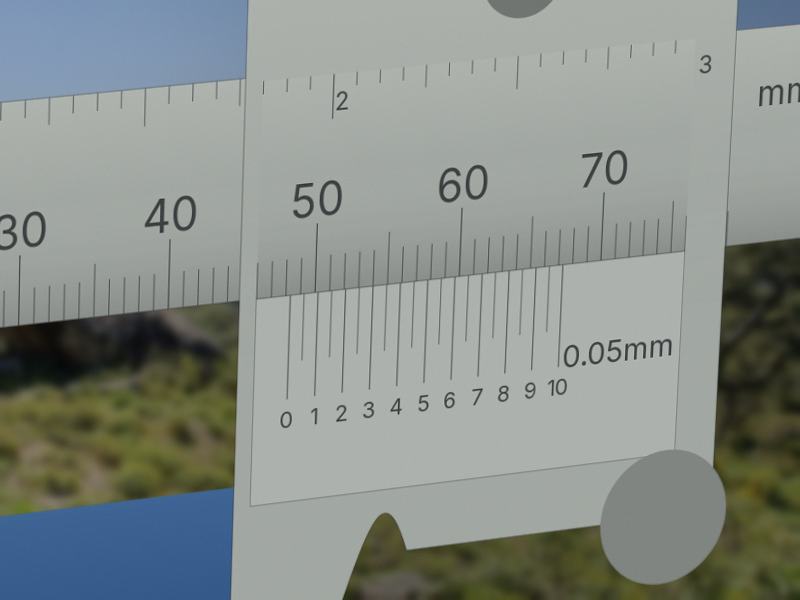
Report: 48.3mm
